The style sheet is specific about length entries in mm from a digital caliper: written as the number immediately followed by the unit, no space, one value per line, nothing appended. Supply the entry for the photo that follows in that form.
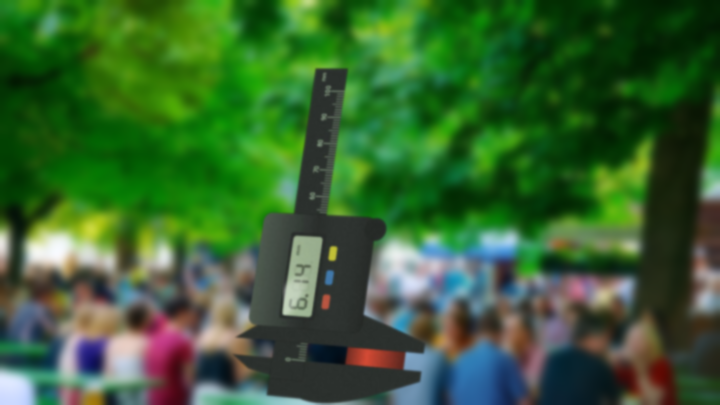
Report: 6.14mm
